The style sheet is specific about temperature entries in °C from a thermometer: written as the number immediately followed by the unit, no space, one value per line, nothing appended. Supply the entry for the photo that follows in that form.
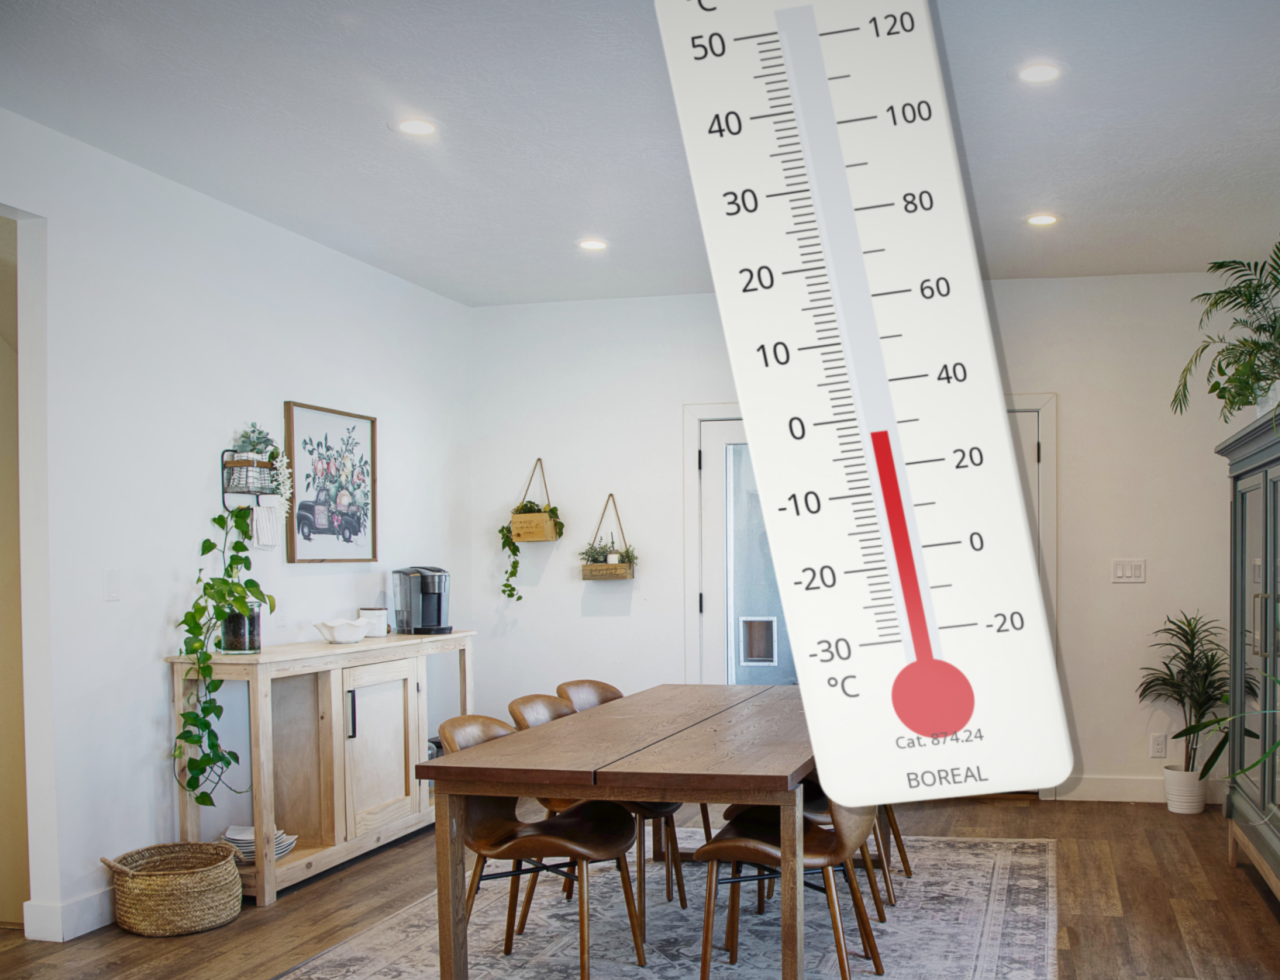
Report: -2°C
